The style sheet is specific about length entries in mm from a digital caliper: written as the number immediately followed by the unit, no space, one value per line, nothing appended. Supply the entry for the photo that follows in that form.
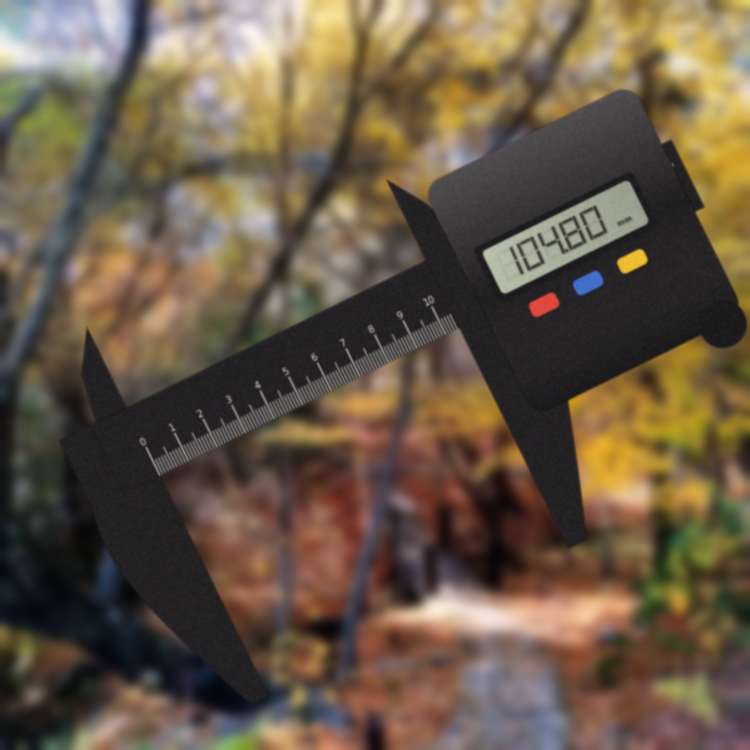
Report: 104.80mm
